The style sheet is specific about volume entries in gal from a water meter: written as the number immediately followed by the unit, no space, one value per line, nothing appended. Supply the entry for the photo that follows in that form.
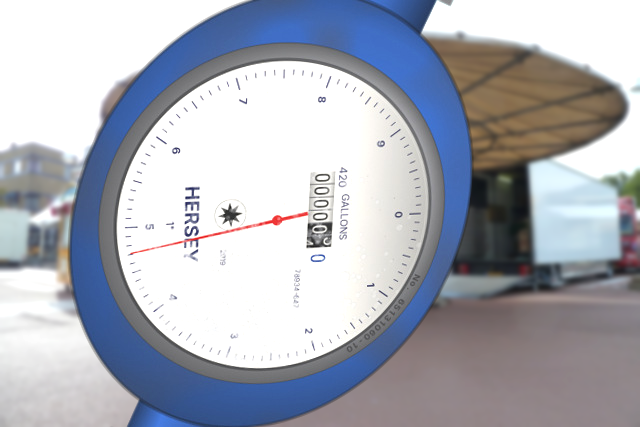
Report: 34.7gal
